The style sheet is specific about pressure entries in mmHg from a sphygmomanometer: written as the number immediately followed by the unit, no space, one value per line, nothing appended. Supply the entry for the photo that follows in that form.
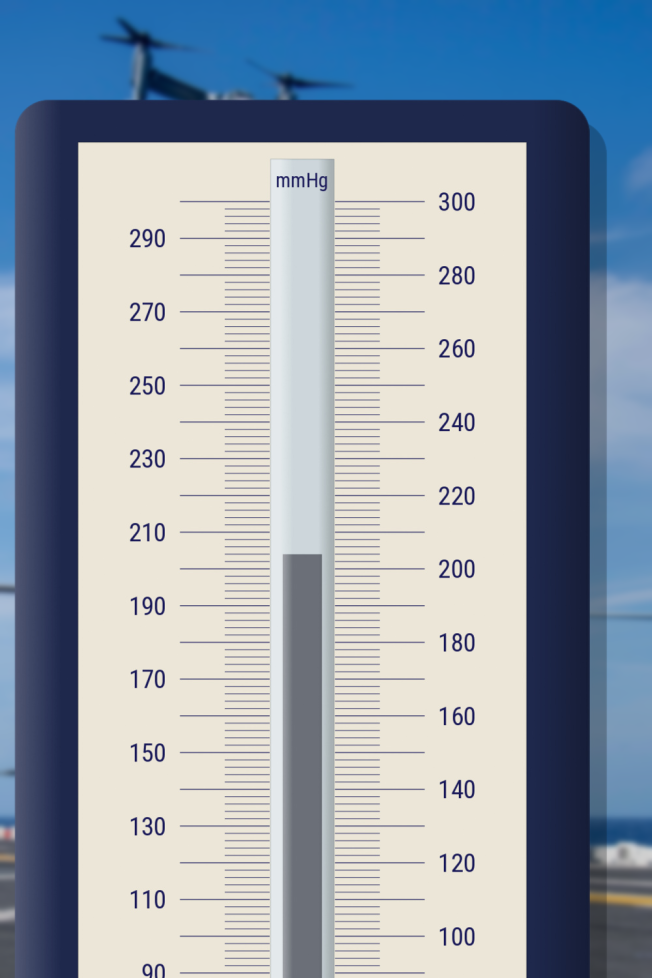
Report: 204mmHg
